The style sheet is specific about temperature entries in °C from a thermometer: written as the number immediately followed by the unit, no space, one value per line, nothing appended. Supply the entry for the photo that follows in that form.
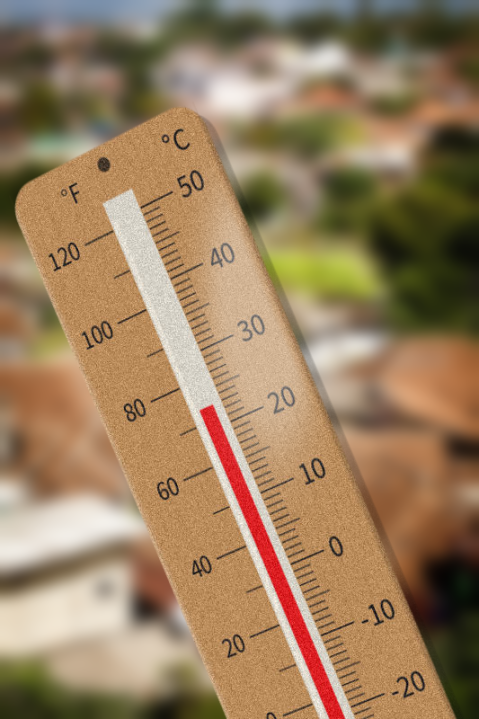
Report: 23°C
